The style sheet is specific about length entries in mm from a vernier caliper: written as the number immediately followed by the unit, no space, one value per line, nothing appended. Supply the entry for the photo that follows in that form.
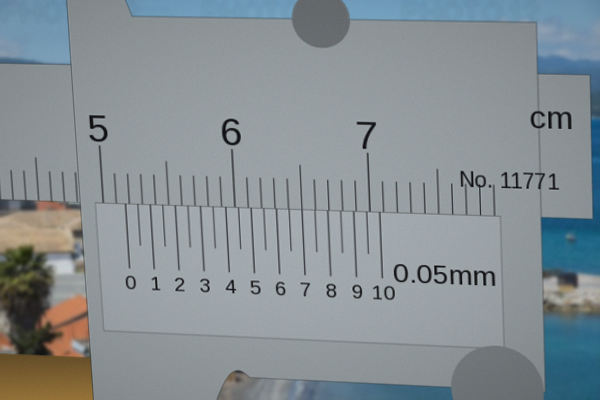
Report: 51.7mm
